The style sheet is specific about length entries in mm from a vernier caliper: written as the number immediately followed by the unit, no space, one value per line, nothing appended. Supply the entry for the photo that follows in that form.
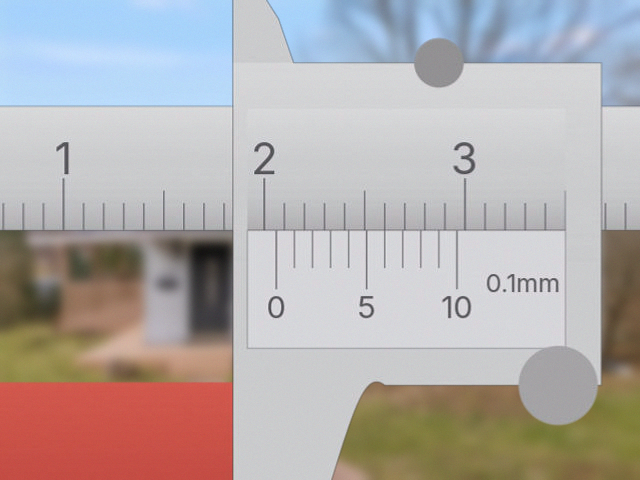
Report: 20.6mm
